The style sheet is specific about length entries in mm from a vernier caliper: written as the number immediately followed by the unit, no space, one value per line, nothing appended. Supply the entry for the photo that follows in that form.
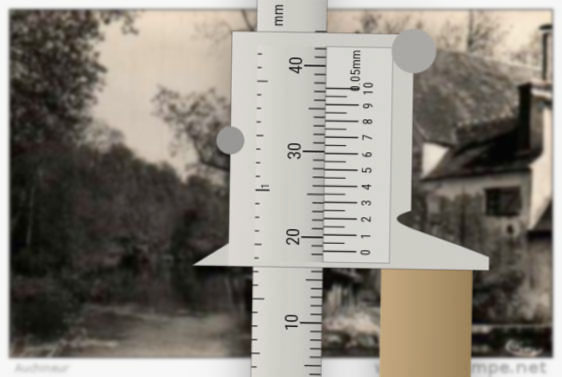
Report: 18.4mm
